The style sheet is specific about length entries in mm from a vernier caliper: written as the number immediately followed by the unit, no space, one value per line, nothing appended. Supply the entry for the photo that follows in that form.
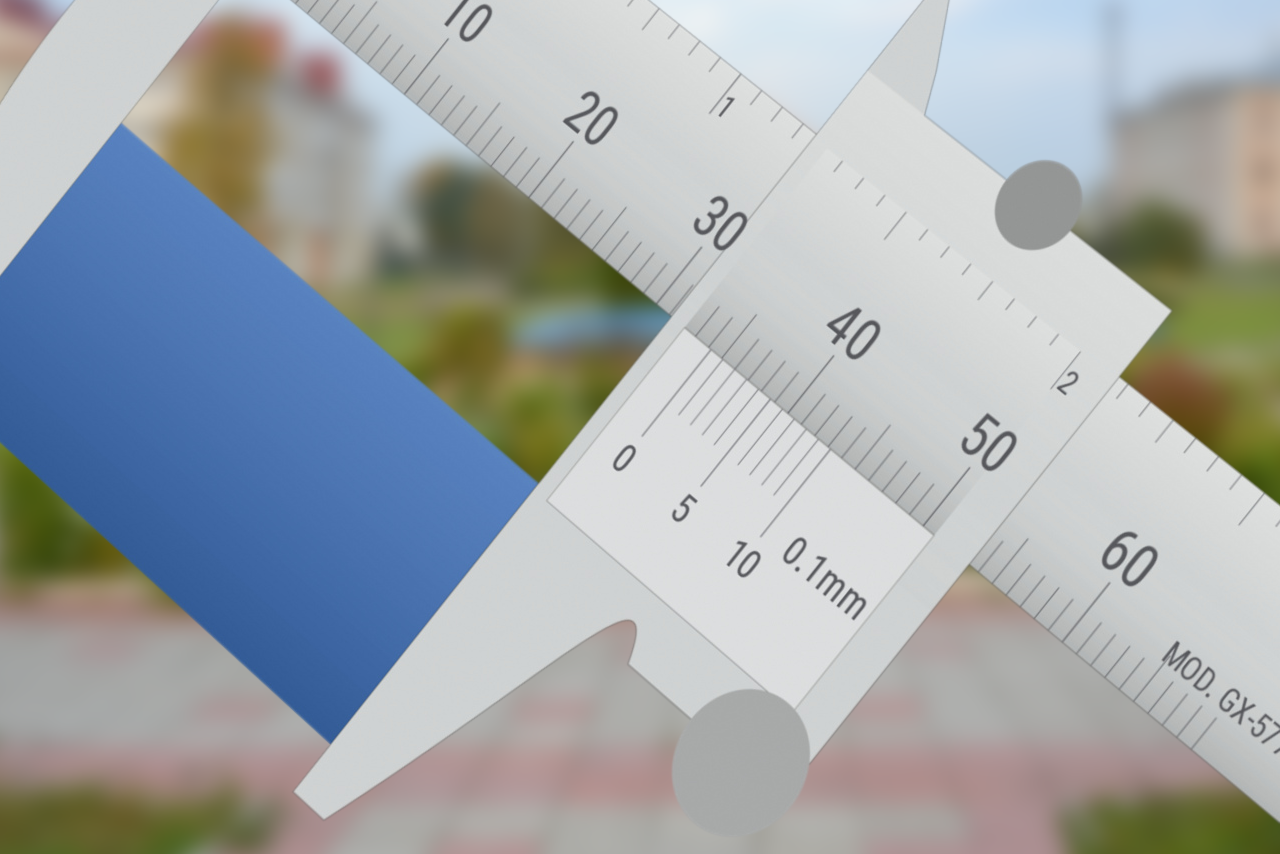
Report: 34.2mm
